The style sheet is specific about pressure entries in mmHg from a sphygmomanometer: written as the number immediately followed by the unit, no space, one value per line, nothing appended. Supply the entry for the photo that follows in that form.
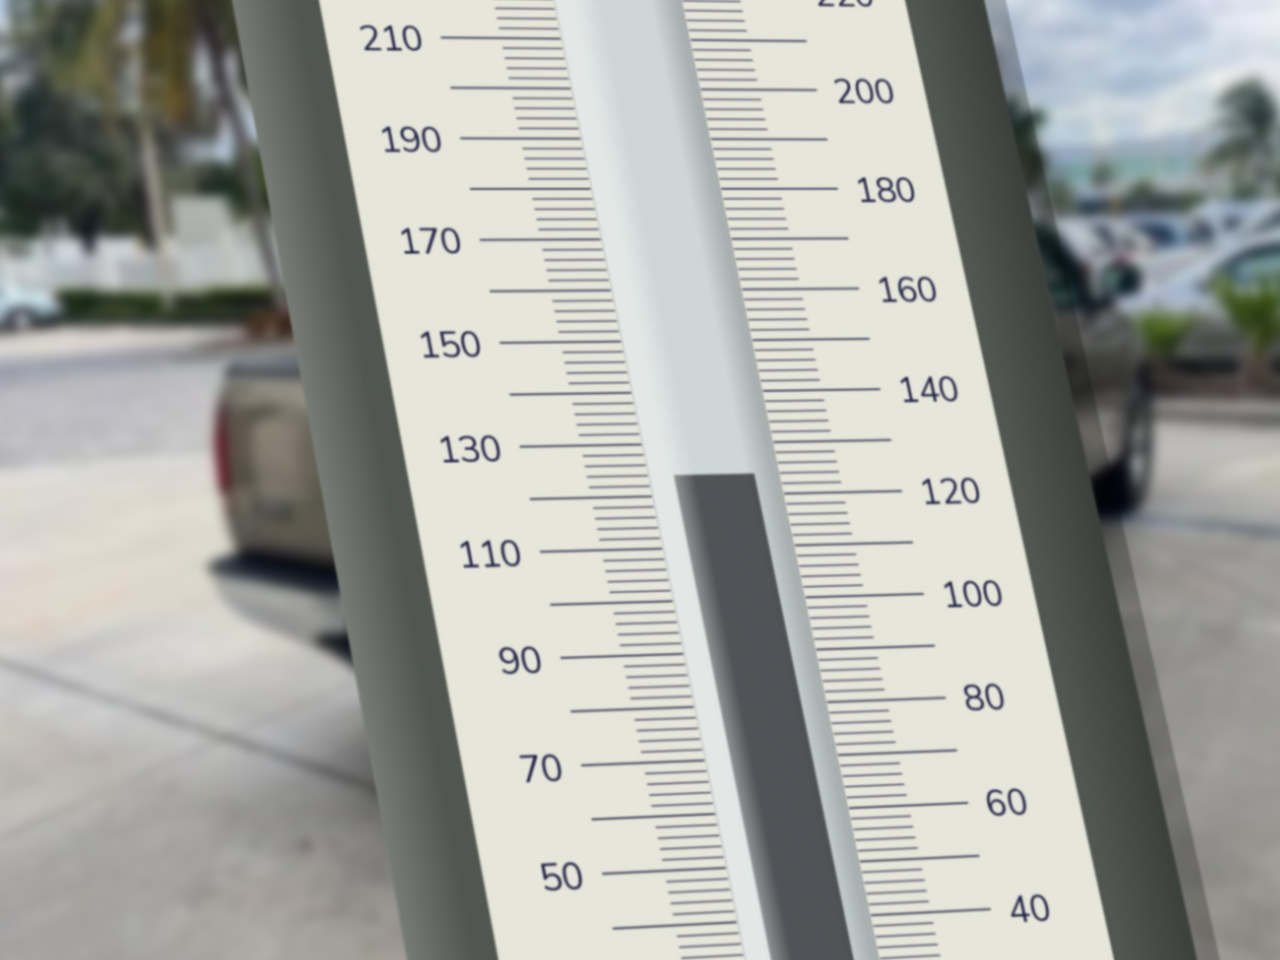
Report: 124mmHg
